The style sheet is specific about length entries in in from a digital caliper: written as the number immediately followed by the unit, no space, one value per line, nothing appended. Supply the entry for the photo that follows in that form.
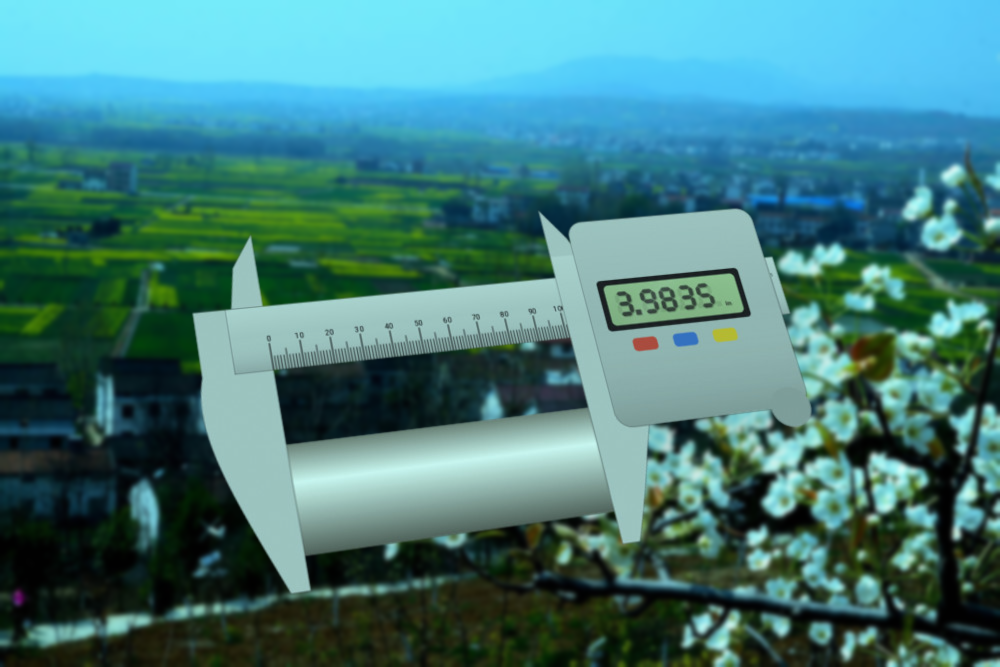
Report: 3.9835in
